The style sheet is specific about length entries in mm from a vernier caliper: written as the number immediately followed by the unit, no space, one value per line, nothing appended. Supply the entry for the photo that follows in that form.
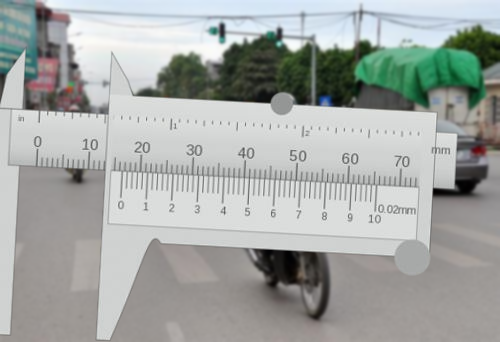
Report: 16.5mm
